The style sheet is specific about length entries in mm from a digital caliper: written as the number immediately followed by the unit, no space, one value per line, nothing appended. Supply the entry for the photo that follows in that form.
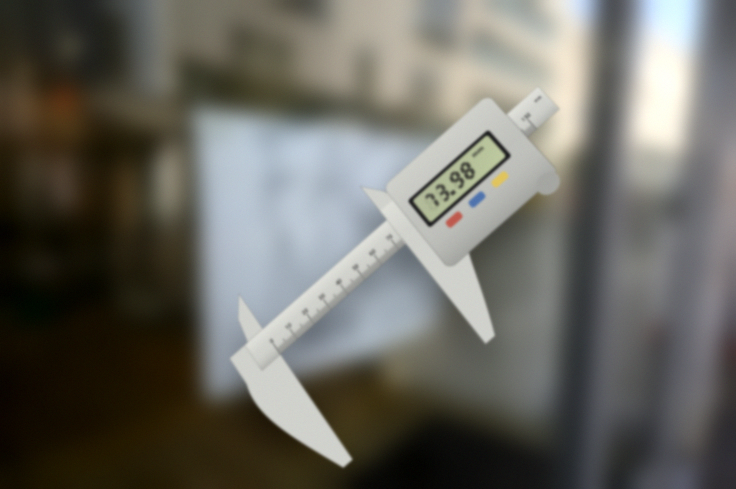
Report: 73.98mm
